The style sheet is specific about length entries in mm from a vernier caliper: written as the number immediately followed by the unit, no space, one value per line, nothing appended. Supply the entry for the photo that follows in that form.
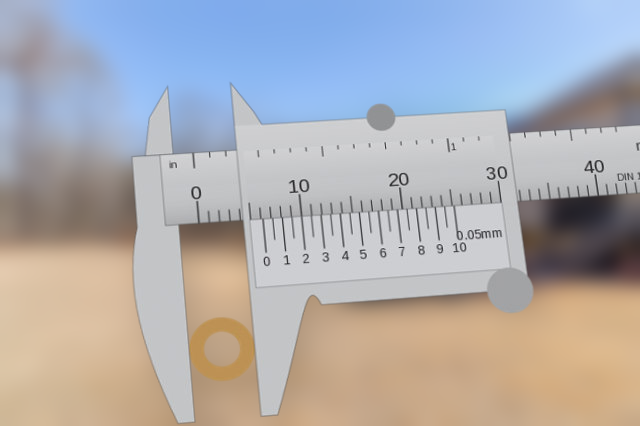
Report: 6.2mm
